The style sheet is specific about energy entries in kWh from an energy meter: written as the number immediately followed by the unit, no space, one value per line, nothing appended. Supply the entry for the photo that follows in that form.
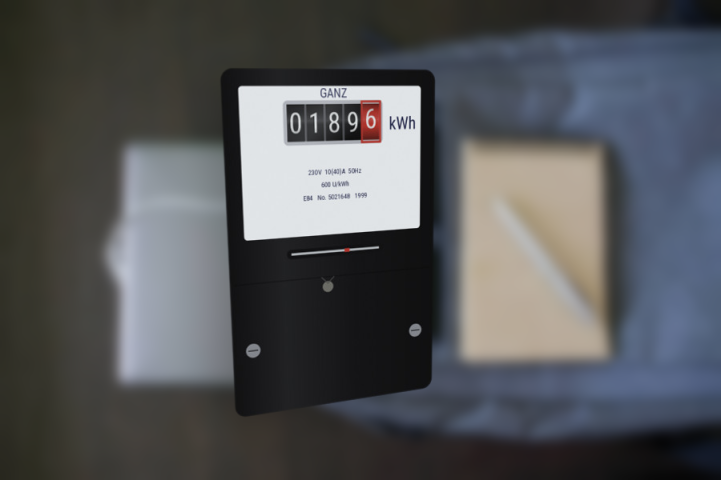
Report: 189.6kWh
